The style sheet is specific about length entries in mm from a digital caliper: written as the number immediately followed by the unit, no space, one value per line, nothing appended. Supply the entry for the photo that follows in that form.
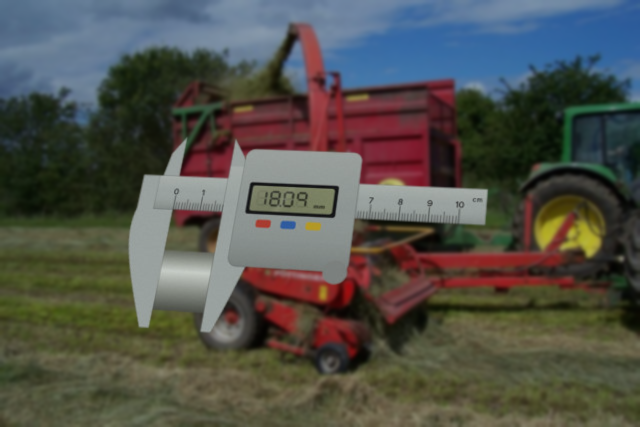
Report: 18.09mm
